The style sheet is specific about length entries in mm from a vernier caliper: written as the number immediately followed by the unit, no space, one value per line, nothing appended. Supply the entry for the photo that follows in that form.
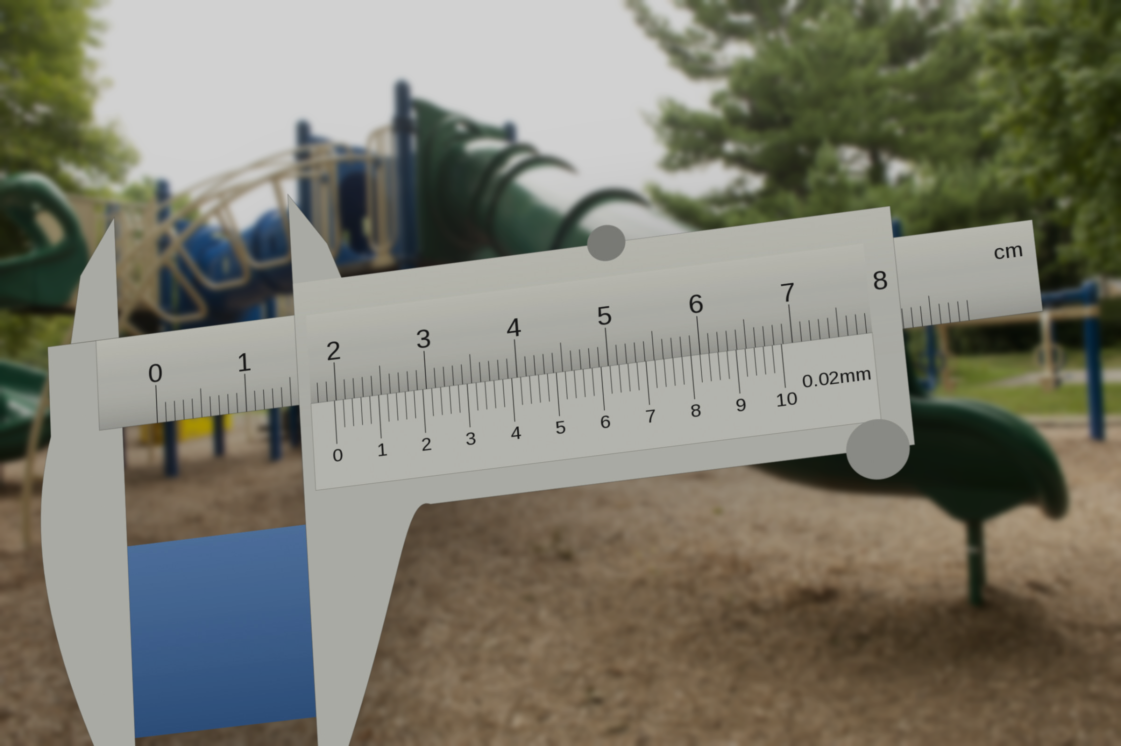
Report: 19.8mm
